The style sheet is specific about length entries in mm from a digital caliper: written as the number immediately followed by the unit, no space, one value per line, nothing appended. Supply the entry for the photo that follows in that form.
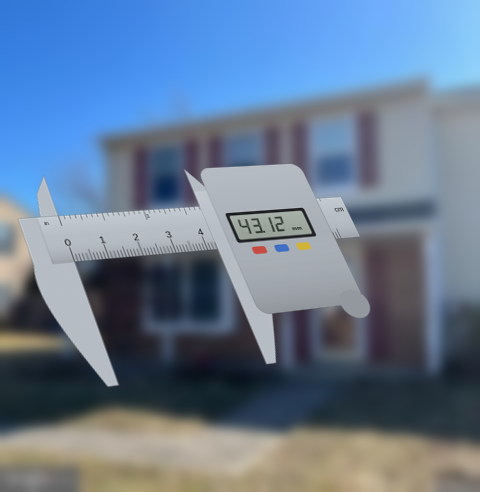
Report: 43.12mm
